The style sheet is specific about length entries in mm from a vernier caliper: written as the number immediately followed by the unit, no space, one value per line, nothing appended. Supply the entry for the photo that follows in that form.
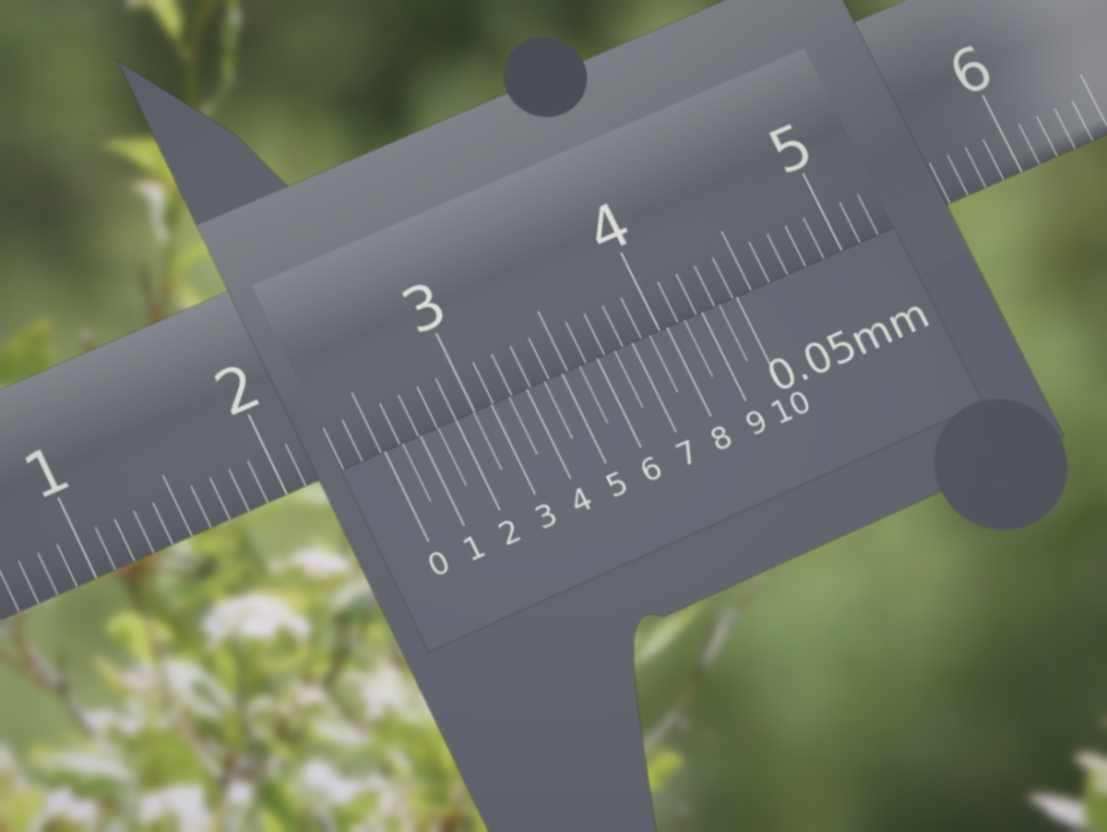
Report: 25.2mm
